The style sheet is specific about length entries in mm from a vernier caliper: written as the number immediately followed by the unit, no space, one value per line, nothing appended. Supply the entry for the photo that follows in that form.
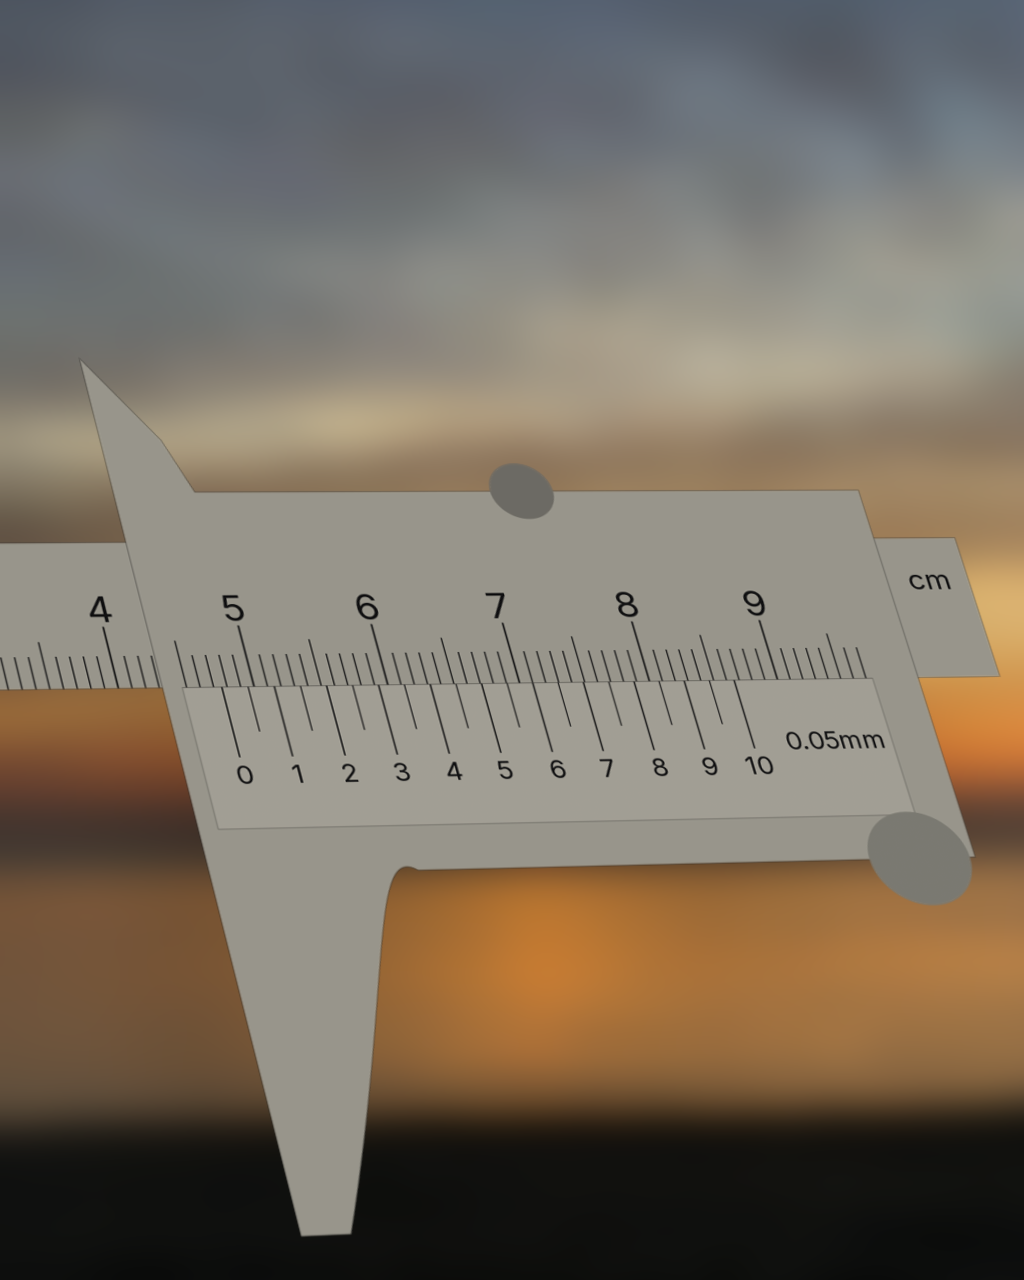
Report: 47.6mm
